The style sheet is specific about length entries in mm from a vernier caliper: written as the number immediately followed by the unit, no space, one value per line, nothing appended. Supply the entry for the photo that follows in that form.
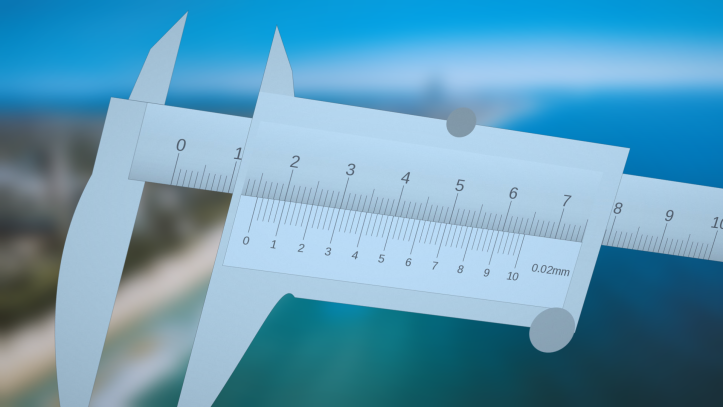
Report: 15.2mm
